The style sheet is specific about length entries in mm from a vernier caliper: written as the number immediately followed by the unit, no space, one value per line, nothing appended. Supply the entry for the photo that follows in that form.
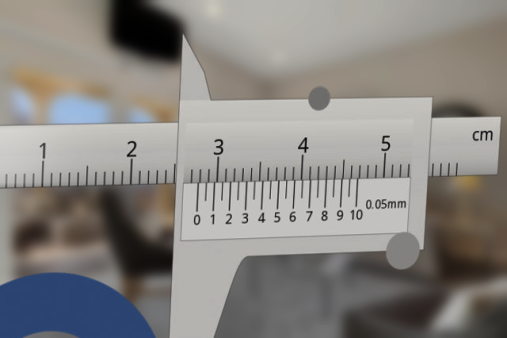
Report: 27.8mm
